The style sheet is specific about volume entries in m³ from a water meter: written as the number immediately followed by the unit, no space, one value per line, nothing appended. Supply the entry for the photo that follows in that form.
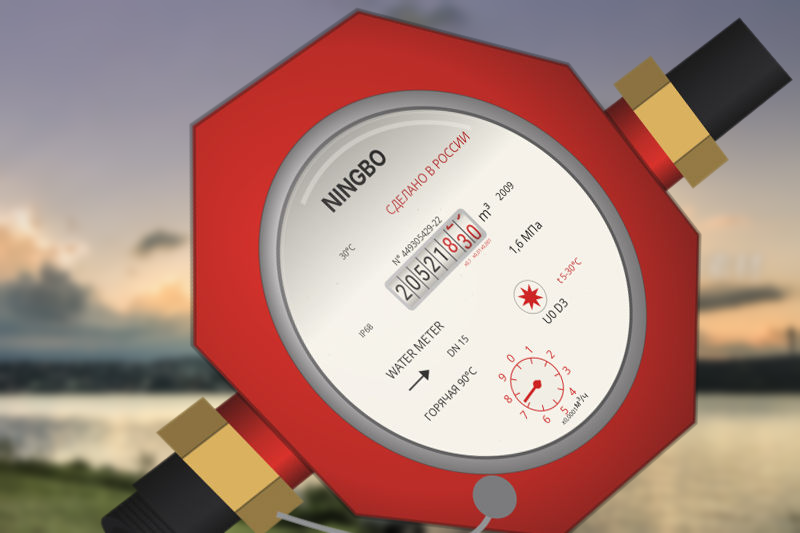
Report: 20521.8297m³
